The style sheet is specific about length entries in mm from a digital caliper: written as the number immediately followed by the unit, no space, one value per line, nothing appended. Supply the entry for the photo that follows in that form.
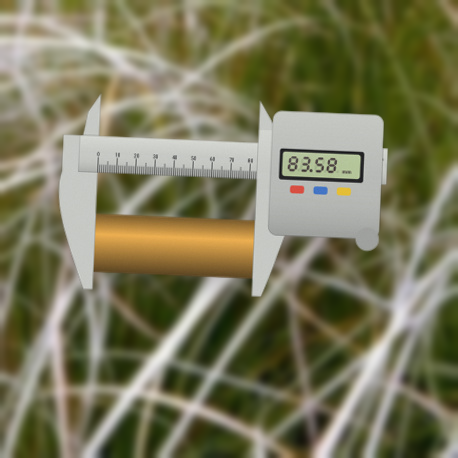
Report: 83.58mm
